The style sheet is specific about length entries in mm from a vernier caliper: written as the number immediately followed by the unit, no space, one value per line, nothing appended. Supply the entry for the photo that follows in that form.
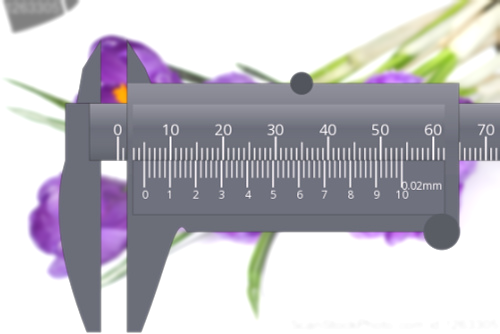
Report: 5.0mm
